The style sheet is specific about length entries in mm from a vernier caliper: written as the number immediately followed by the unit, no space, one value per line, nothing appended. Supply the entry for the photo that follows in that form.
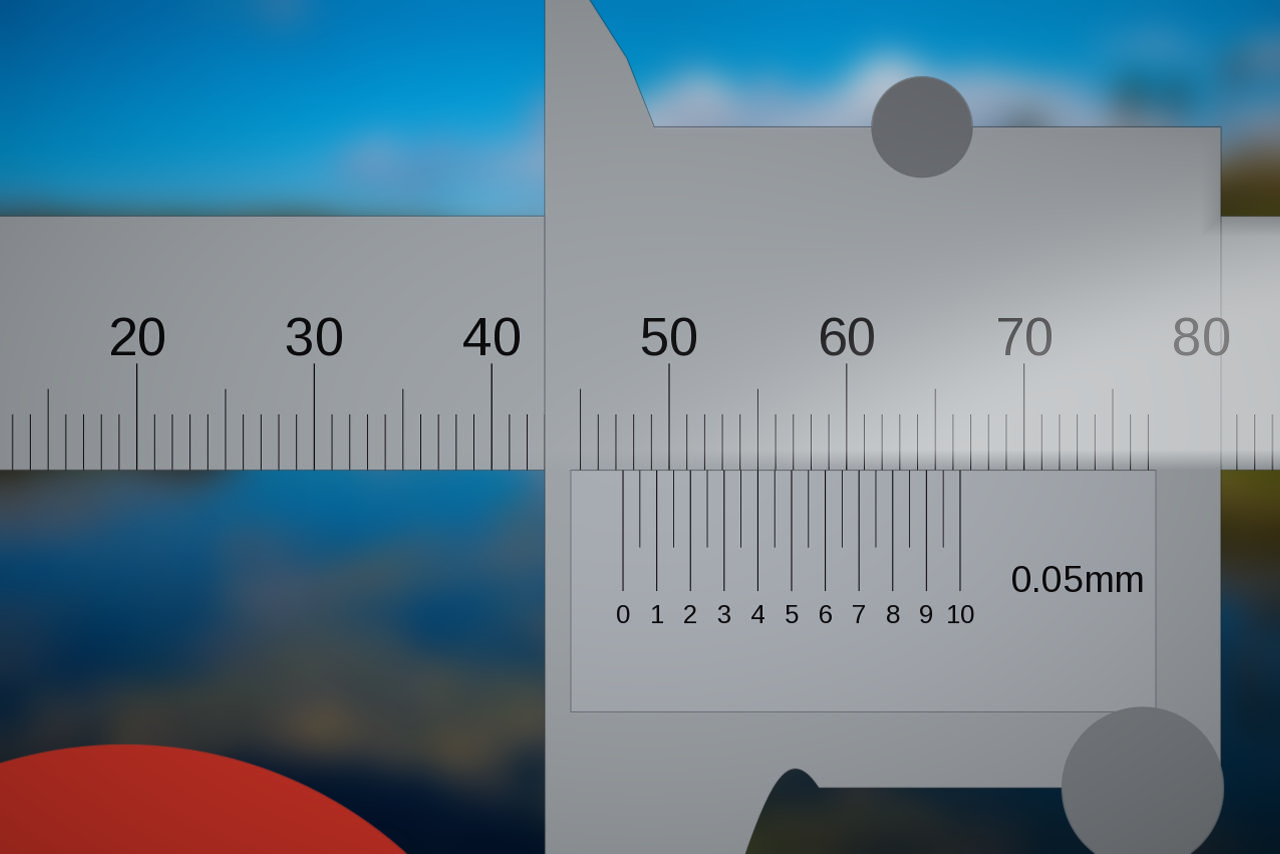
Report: 47.4mm
